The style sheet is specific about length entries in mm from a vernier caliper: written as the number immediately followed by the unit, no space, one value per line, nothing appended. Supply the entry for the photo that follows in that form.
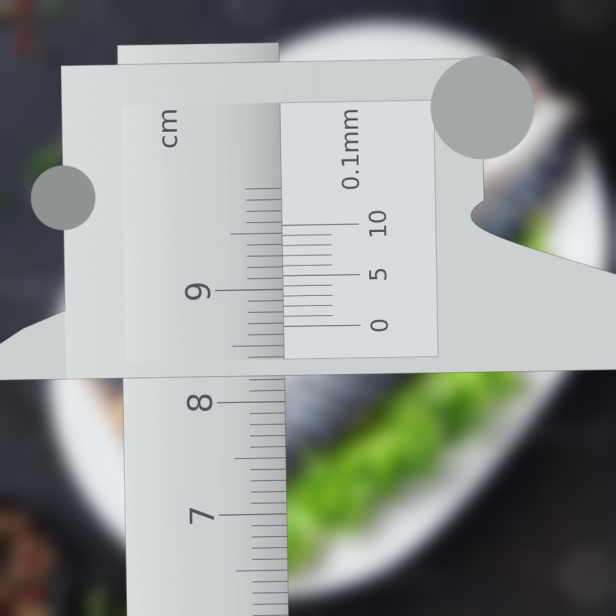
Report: 86.7mm
